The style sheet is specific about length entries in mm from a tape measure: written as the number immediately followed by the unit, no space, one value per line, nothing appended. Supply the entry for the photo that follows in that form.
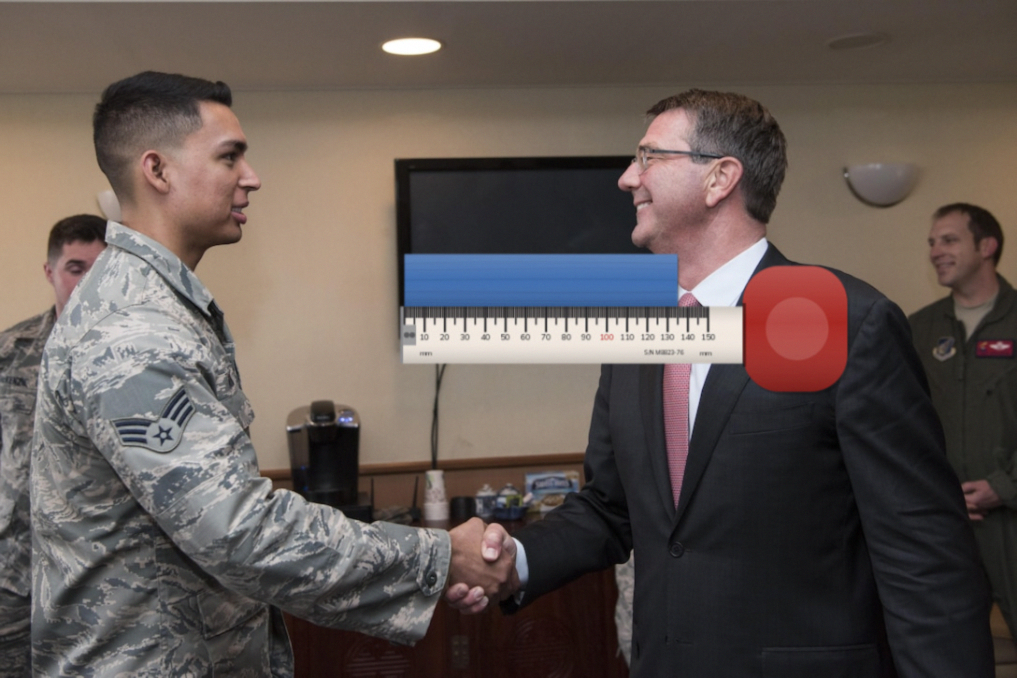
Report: 135mm
